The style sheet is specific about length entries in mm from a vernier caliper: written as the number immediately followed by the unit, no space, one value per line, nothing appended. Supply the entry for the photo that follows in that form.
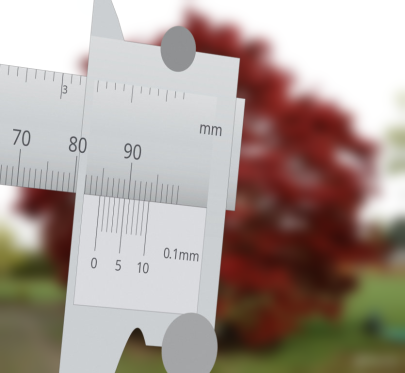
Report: 84.8mm
